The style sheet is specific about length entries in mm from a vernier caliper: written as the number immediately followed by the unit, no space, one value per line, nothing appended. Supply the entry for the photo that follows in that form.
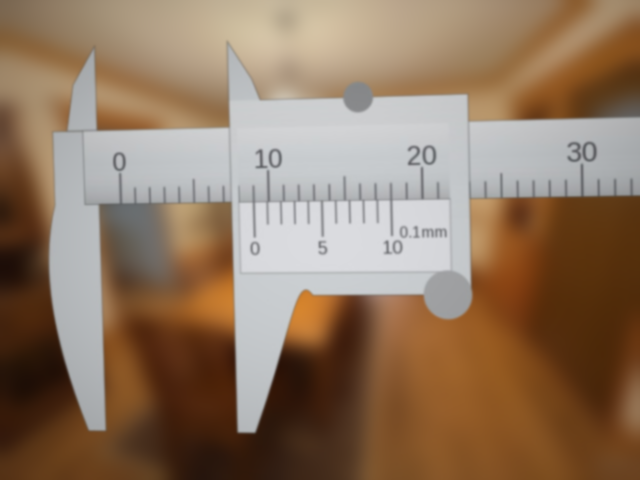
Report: 9.0mm
